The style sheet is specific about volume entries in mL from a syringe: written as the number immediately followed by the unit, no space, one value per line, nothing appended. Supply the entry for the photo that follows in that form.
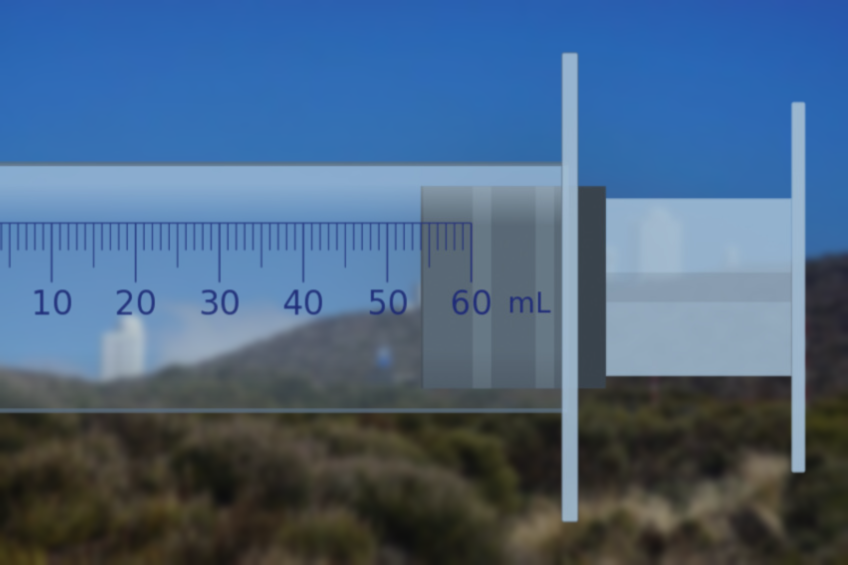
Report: 54mL
